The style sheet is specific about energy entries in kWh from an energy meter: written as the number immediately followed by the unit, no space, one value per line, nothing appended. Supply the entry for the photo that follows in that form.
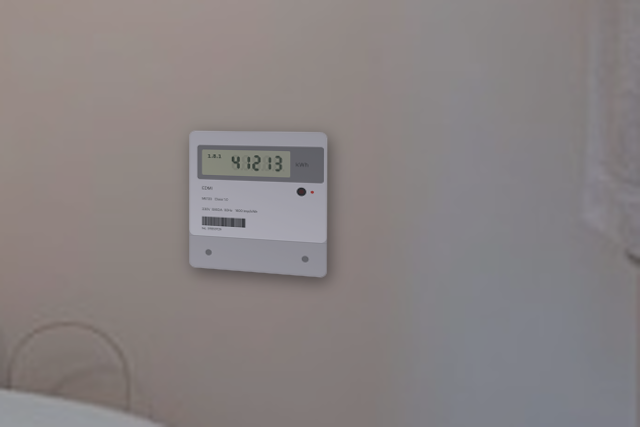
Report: 41213kWh
